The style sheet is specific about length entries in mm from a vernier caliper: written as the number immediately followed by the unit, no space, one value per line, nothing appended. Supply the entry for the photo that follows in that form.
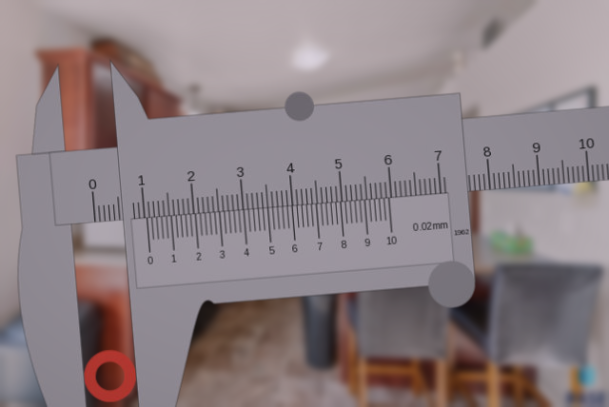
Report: 10.5mm
